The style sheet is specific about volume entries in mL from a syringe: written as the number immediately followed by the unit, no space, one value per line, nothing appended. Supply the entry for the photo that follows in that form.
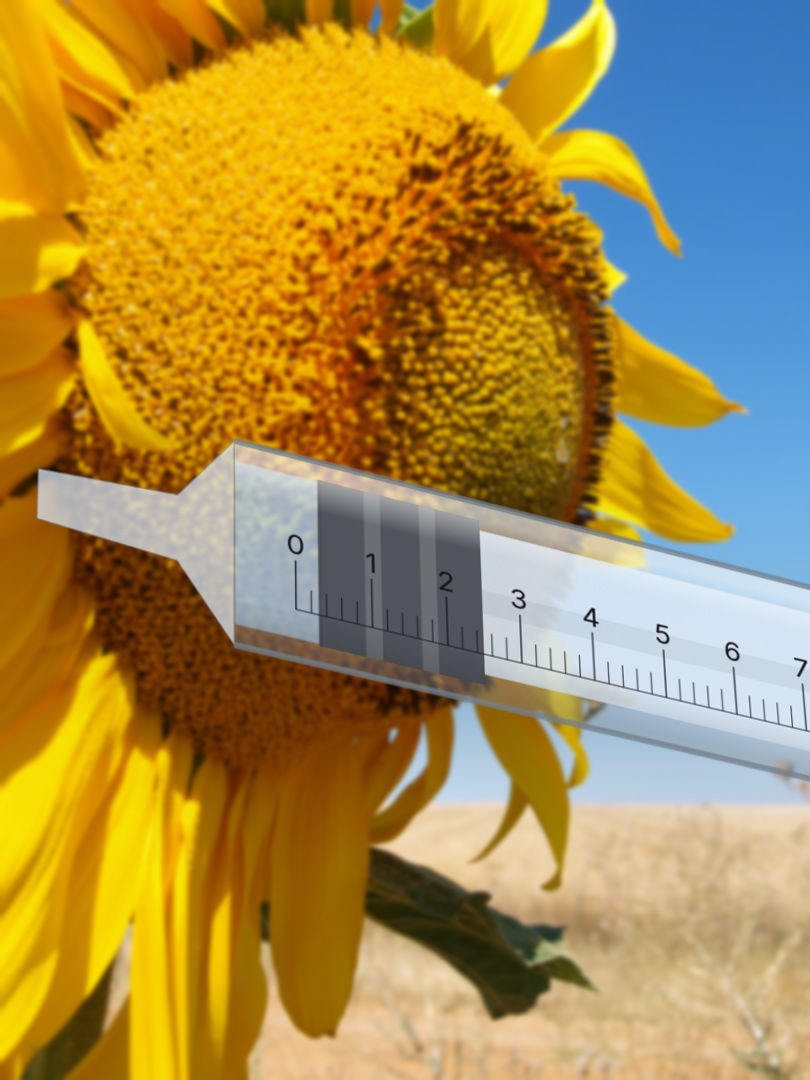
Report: 0.3mL
